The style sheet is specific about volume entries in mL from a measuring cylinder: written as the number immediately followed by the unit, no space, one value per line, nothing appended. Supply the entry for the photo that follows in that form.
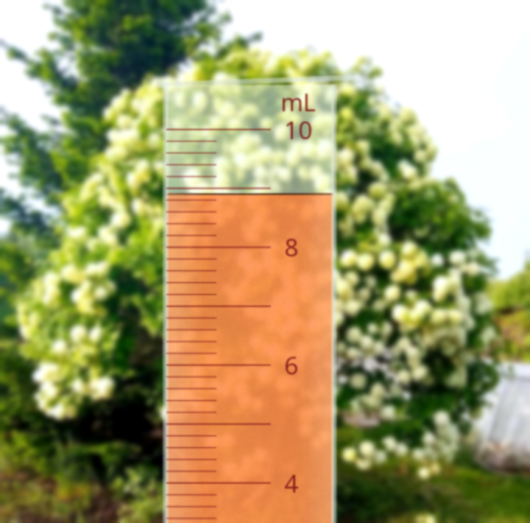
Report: 8.9mL
